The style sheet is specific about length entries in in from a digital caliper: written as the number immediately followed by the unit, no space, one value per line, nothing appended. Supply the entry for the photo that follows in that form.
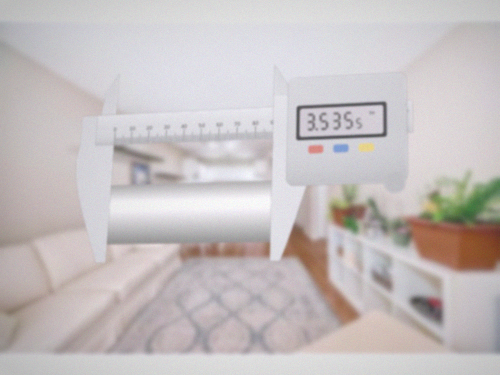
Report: 3.5355in
